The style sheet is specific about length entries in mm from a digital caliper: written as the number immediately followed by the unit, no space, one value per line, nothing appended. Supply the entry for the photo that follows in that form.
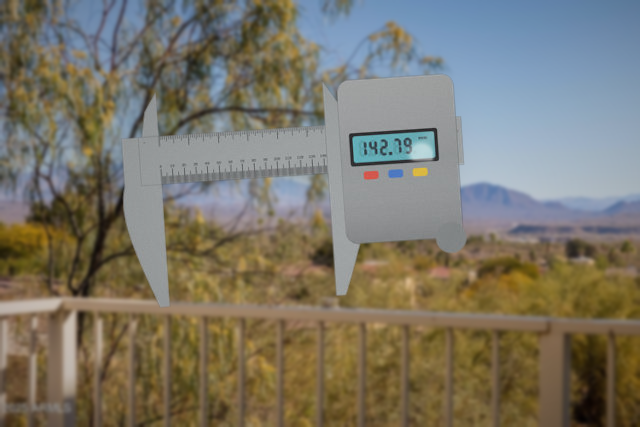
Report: 142.79mm
